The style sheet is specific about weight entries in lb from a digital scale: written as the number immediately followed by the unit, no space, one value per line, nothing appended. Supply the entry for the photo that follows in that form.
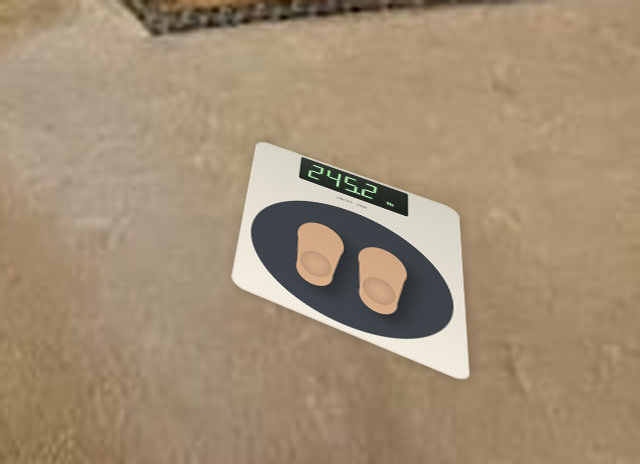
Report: 245.2lb
